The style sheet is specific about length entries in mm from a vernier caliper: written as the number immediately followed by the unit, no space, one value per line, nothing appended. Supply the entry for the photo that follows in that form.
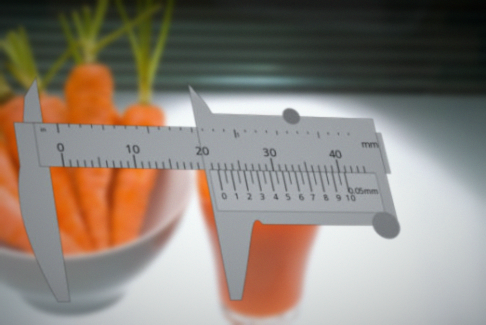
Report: 21.8mm
